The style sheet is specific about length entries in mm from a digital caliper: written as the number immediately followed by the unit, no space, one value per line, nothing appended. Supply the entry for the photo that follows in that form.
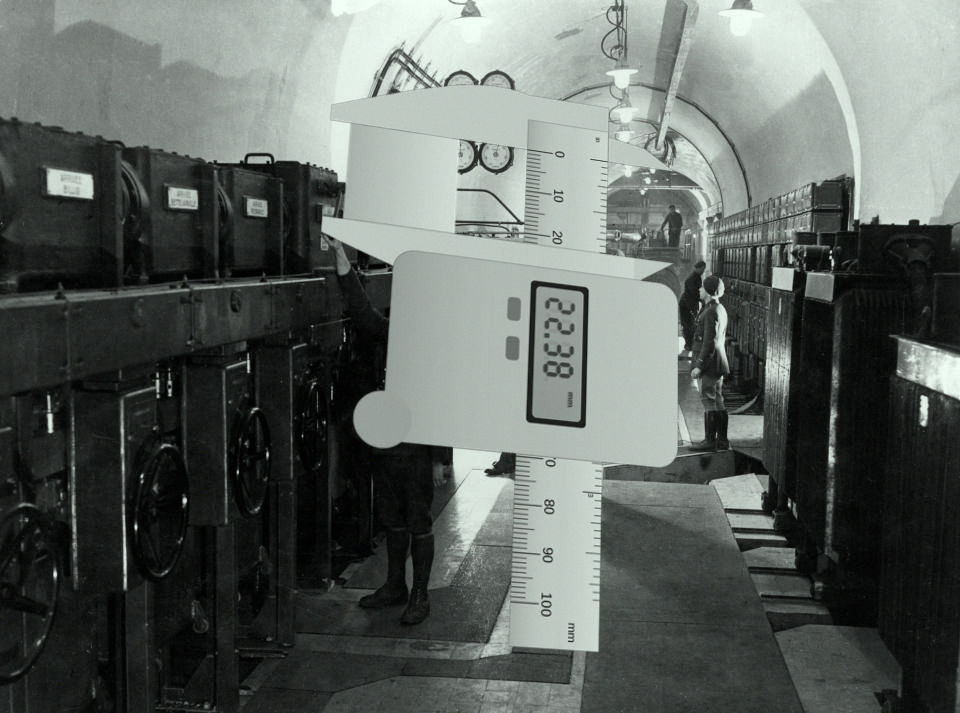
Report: 22.38mm
